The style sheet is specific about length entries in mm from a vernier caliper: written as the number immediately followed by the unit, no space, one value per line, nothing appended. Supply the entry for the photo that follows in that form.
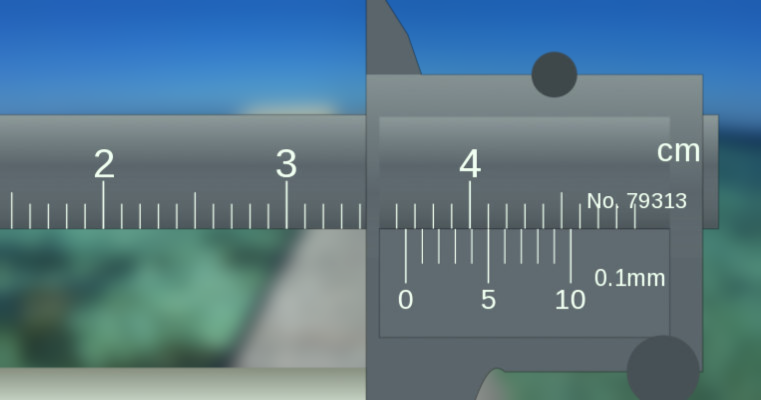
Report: 36.5mm
